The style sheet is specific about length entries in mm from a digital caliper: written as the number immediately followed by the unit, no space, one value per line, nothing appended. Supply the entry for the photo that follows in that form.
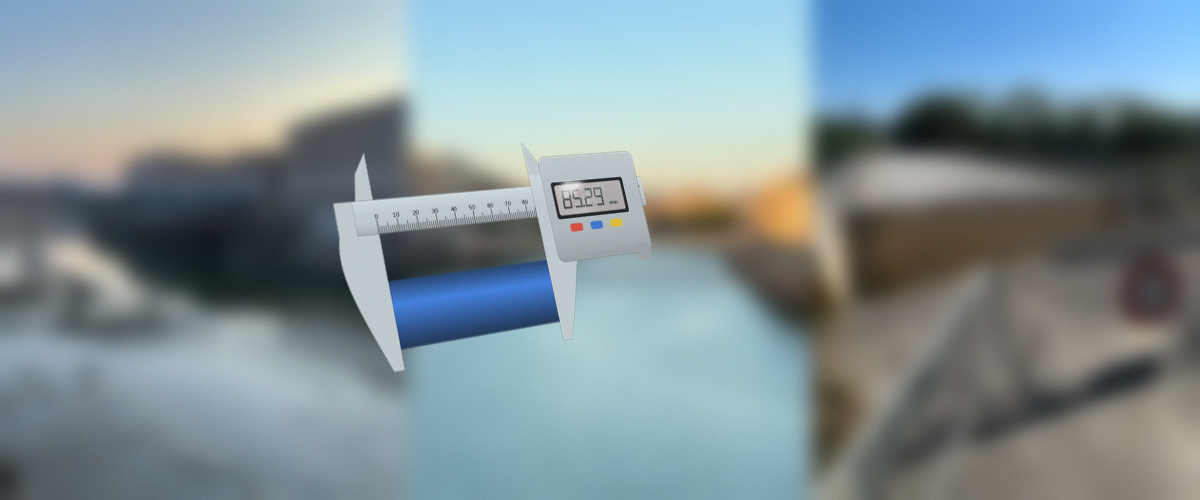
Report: 85.29mm
